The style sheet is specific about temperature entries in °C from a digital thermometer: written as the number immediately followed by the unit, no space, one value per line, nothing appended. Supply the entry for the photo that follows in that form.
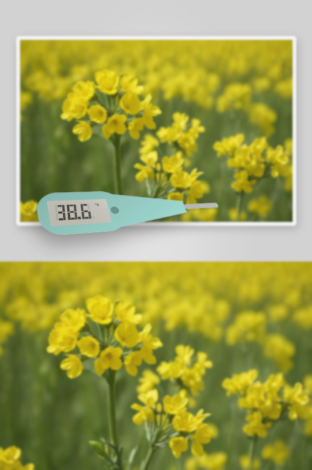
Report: 38.6°C
